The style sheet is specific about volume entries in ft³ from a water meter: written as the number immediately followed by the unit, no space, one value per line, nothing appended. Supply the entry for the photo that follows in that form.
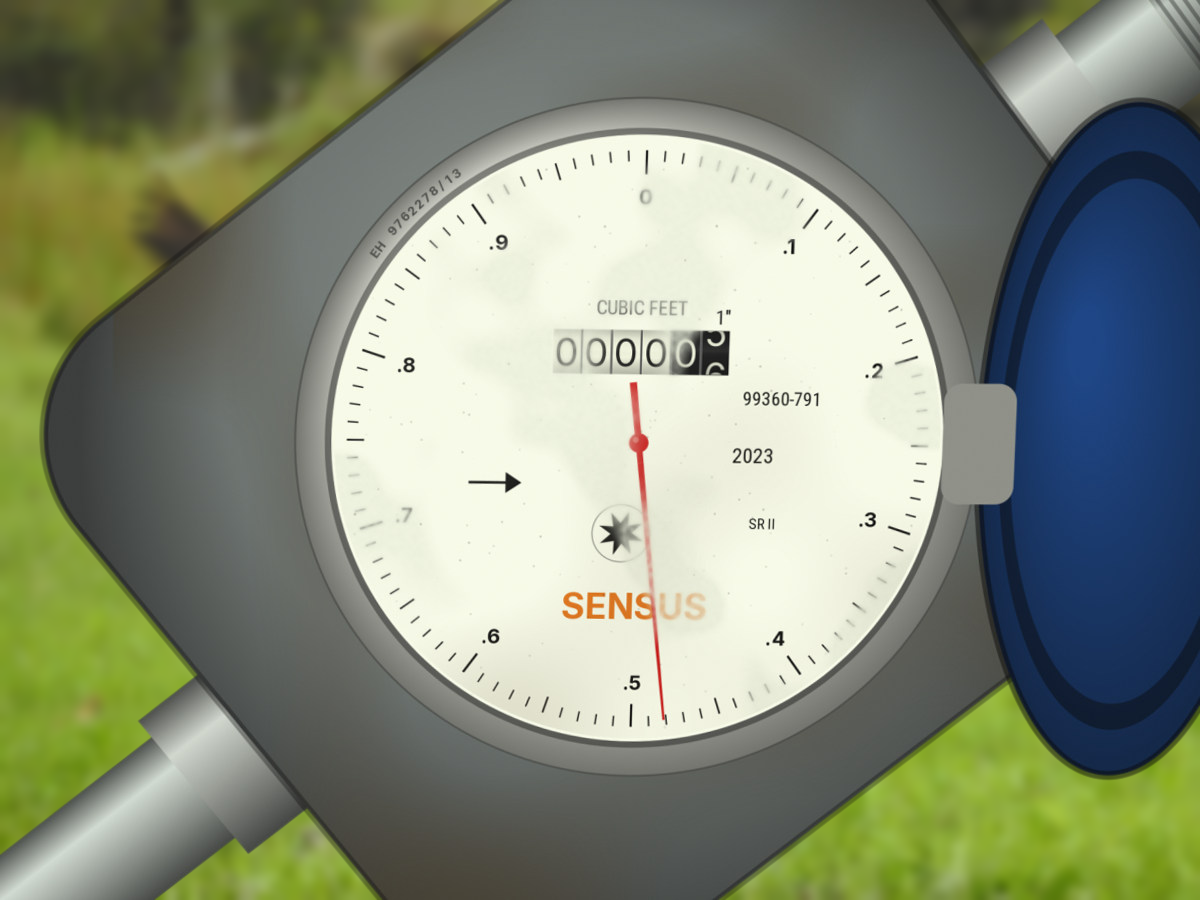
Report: 5.48ft³
